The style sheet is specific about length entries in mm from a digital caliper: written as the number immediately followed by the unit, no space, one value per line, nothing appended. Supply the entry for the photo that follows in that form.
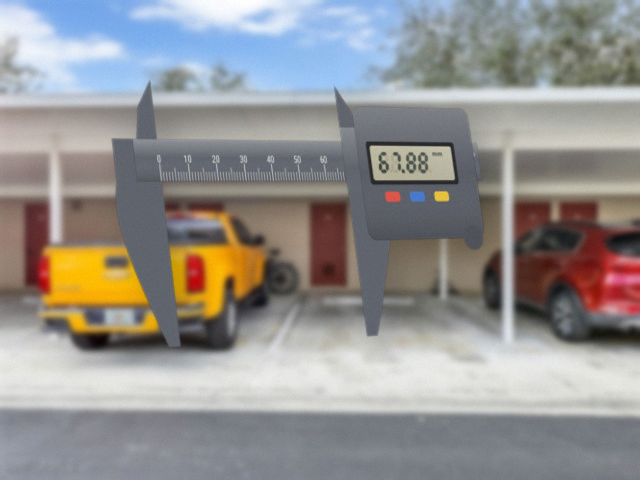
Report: 67.88mm
